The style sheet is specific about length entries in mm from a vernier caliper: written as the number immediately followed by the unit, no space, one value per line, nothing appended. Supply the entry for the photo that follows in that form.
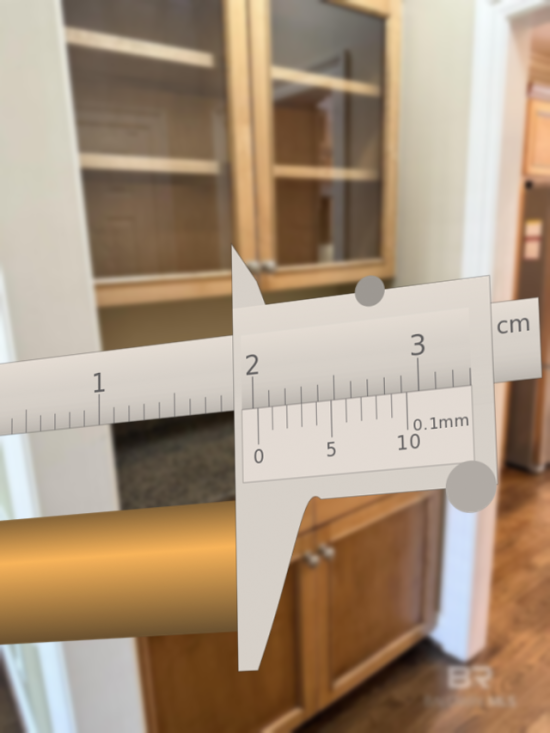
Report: 20.3mm
